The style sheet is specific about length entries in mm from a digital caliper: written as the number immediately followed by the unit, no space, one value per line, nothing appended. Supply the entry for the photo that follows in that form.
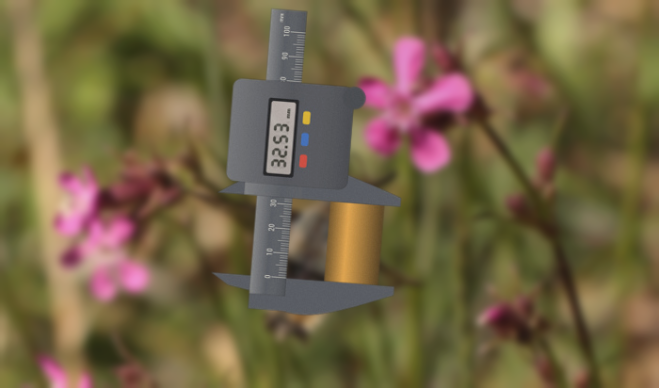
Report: 32.53mm
